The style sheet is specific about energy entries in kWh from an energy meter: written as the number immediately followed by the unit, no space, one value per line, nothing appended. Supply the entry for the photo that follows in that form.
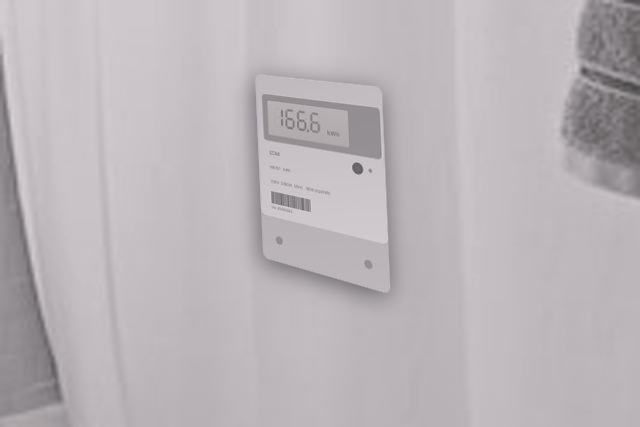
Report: 166.6kWh
